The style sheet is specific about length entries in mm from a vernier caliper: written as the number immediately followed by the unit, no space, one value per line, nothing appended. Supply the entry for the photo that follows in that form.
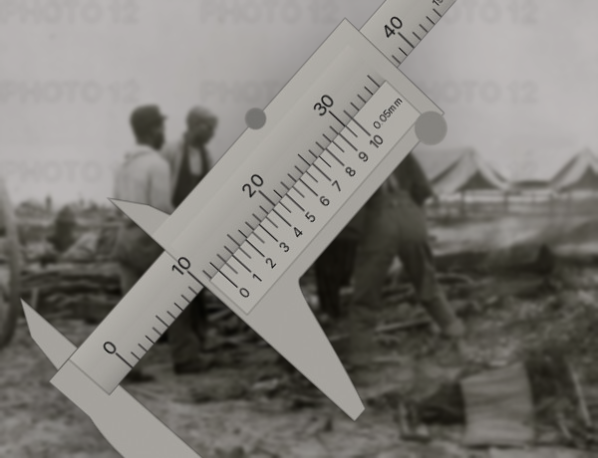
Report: 12.0mm
